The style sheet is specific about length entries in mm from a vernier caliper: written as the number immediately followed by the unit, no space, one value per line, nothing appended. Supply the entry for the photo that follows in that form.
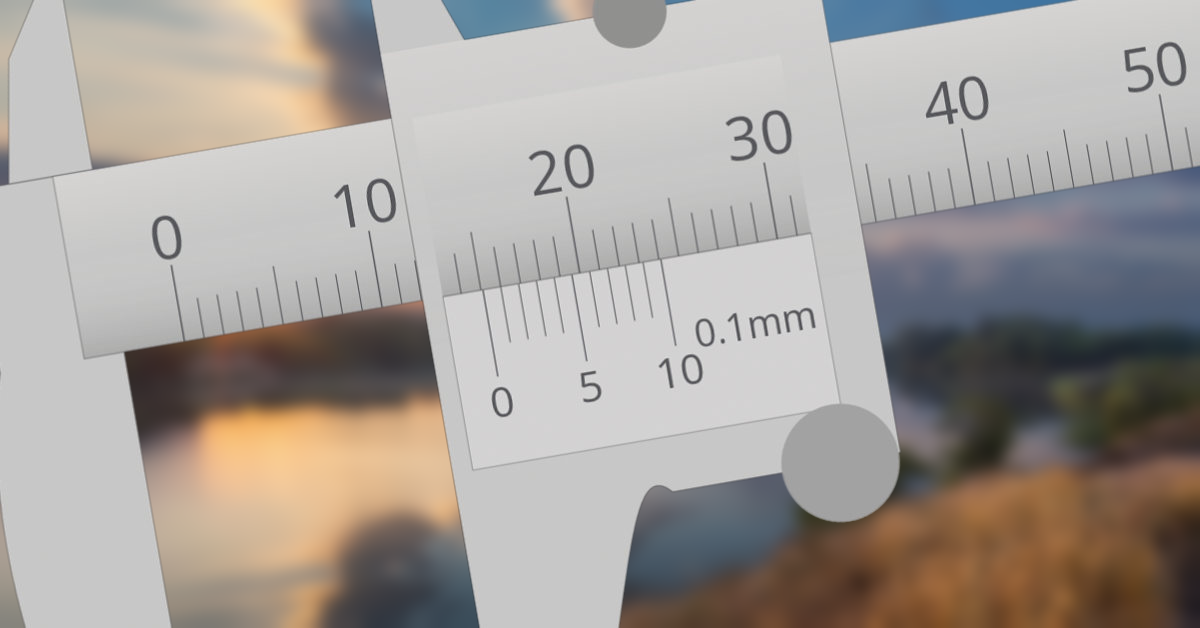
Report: 15.1mm
